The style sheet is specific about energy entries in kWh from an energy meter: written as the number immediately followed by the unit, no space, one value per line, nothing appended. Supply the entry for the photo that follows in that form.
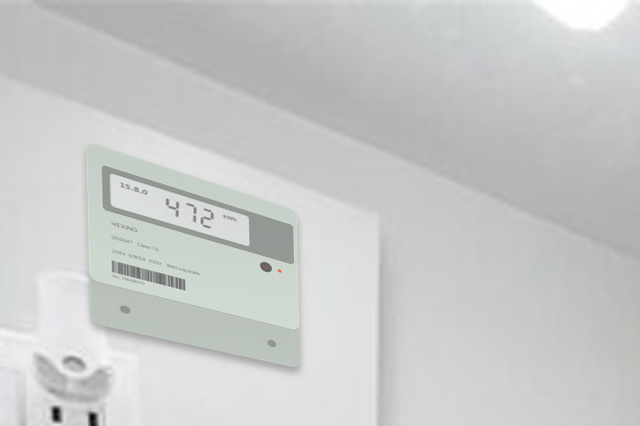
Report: 472kWh
